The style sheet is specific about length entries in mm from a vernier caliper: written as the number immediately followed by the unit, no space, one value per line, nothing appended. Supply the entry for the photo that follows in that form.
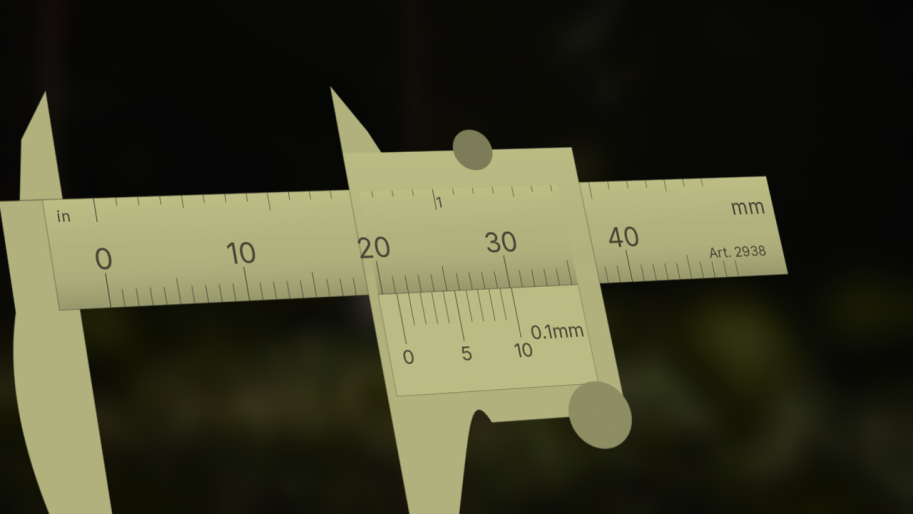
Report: 21.1mm
